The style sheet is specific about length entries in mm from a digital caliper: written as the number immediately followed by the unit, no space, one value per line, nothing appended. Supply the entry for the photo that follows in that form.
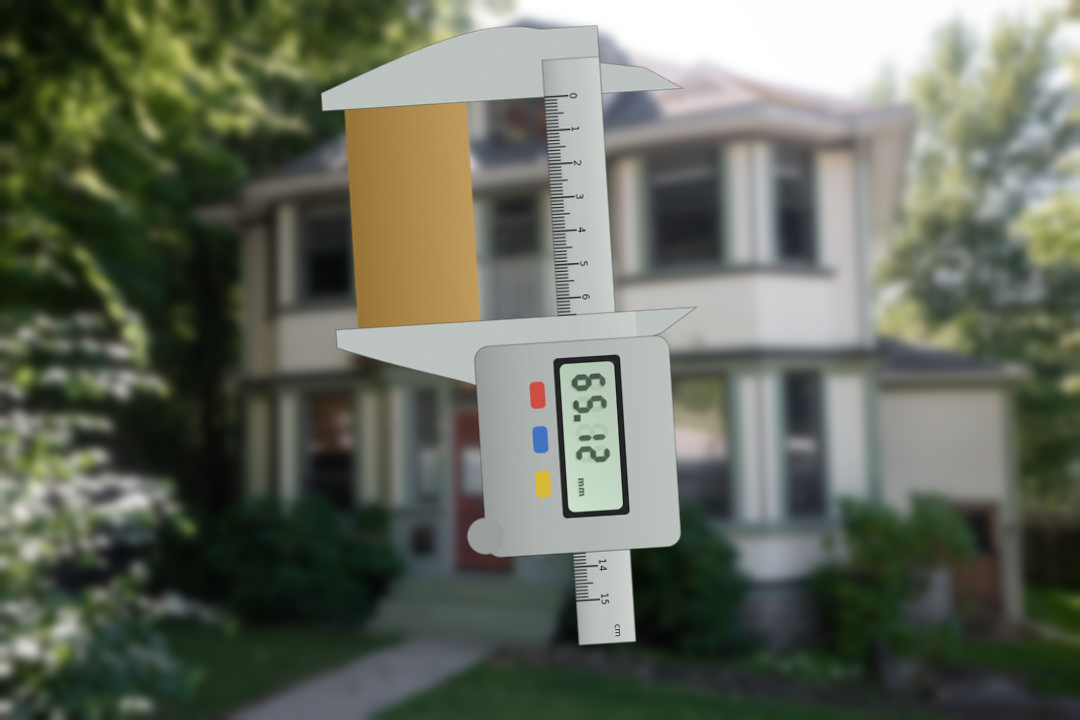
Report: 65.12mm
